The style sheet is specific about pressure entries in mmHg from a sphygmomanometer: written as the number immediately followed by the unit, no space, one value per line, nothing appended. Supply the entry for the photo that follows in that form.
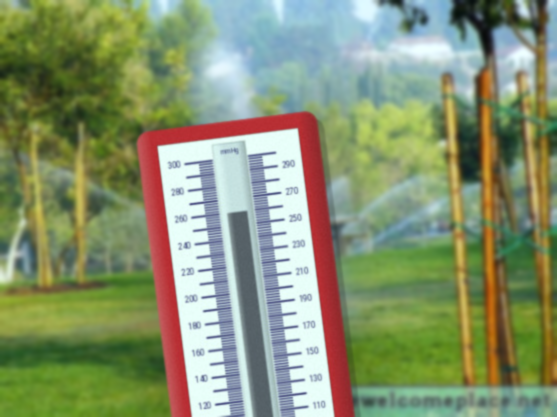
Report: 260mmHg
